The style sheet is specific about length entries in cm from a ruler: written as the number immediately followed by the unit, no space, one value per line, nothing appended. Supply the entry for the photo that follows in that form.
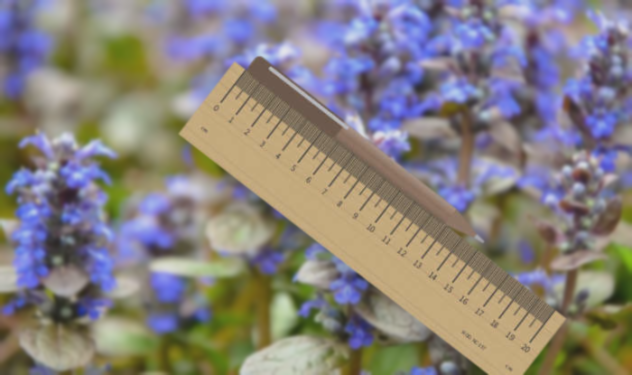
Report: 15cm
